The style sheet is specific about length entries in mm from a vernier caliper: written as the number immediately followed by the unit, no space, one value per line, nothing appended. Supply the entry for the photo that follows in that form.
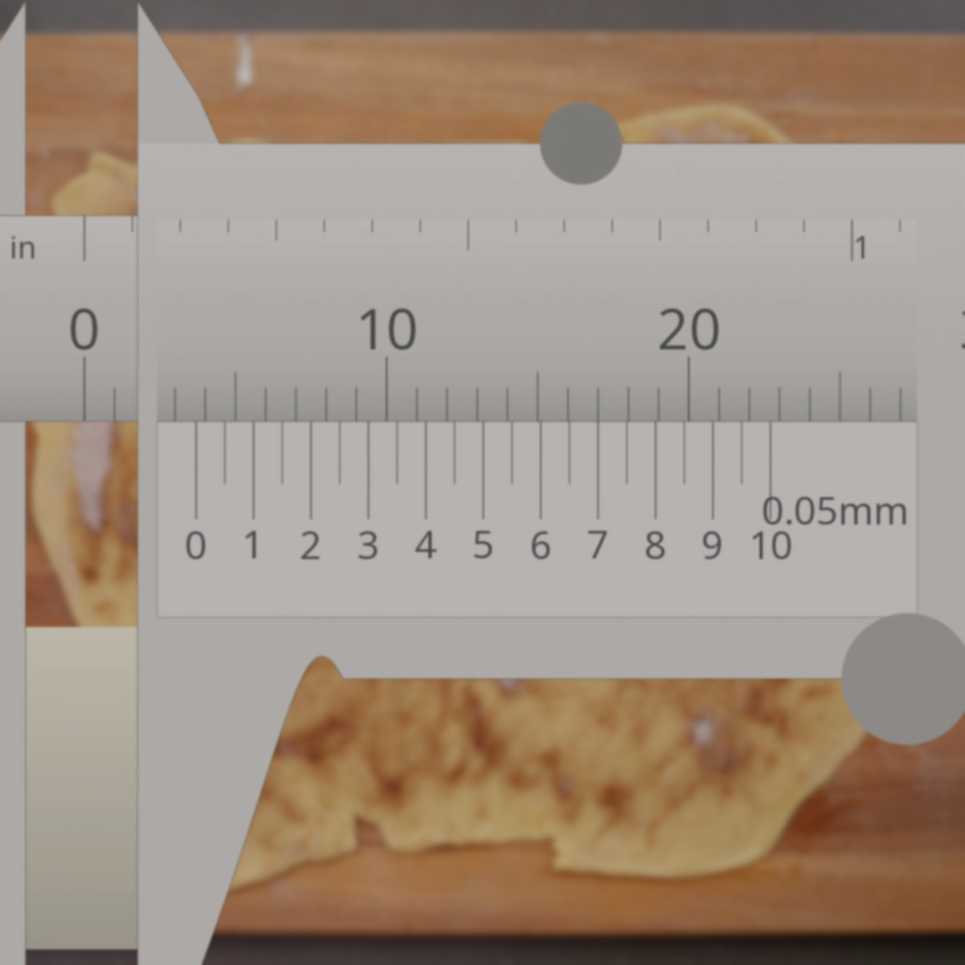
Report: 3.70mm
